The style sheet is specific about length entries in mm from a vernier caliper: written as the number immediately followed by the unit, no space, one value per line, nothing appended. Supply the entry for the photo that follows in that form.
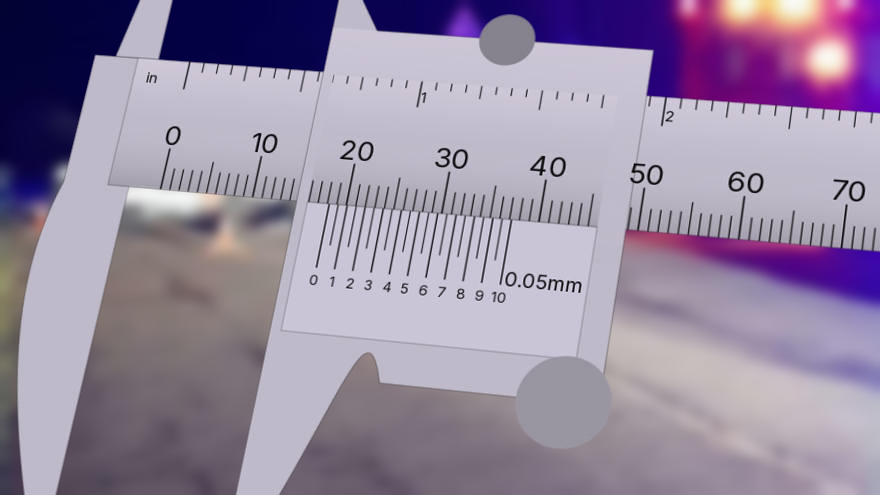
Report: 18.2mm
